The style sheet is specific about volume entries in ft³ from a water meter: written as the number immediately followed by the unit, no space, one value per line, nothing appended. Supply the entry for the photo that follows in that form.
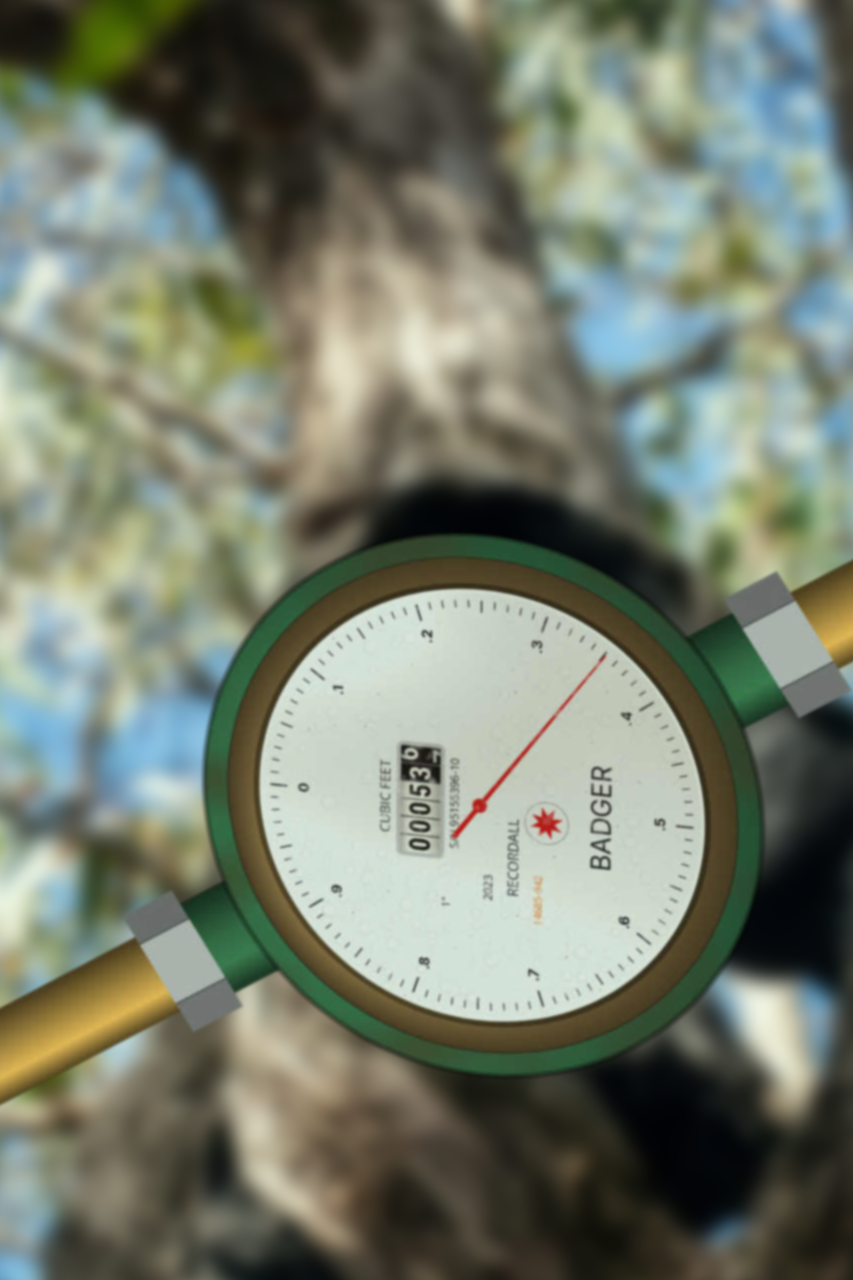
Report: 536.35ft³
